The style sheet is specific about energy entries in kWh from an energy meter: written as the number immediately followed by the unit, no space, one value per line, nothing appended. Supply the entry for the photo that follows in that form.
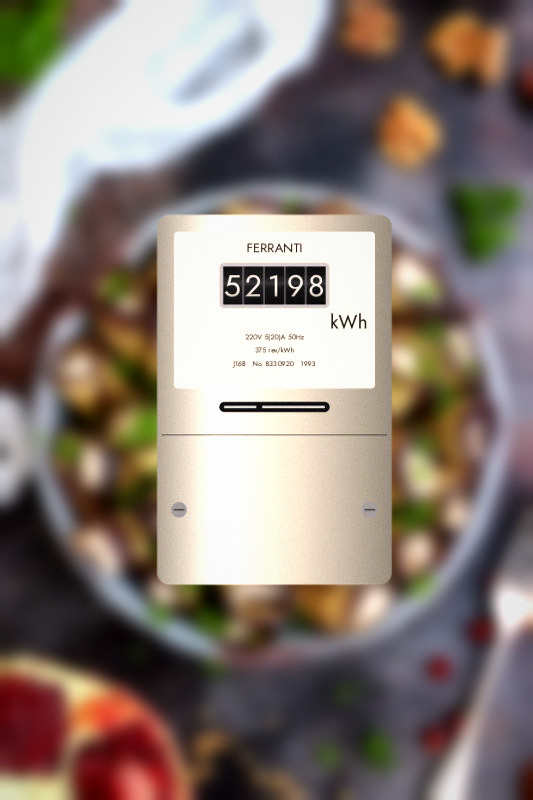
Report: 52198kWh
